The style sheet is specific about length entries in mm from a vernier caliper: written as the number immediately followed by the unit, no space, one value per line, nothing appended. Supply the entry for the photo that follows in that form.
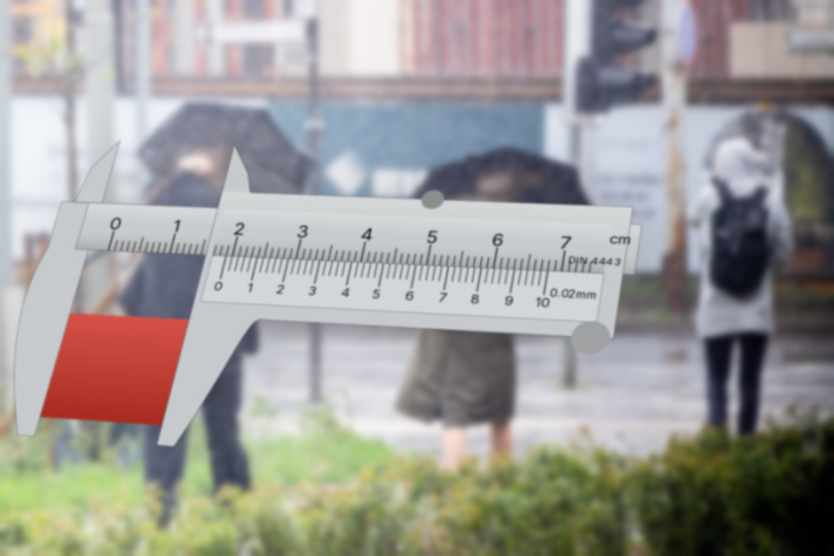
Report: 19.0mm
